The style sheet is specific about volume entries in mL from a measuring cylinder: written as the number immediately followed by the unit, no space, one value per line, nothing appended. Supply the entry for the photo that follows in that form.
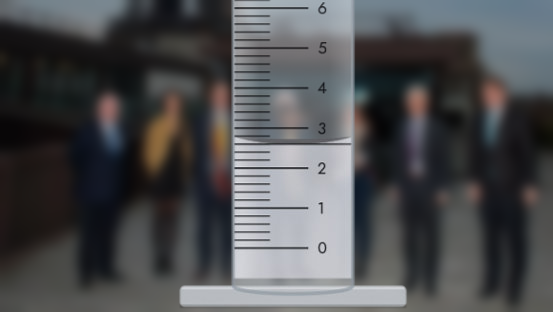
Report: 2.6mL
